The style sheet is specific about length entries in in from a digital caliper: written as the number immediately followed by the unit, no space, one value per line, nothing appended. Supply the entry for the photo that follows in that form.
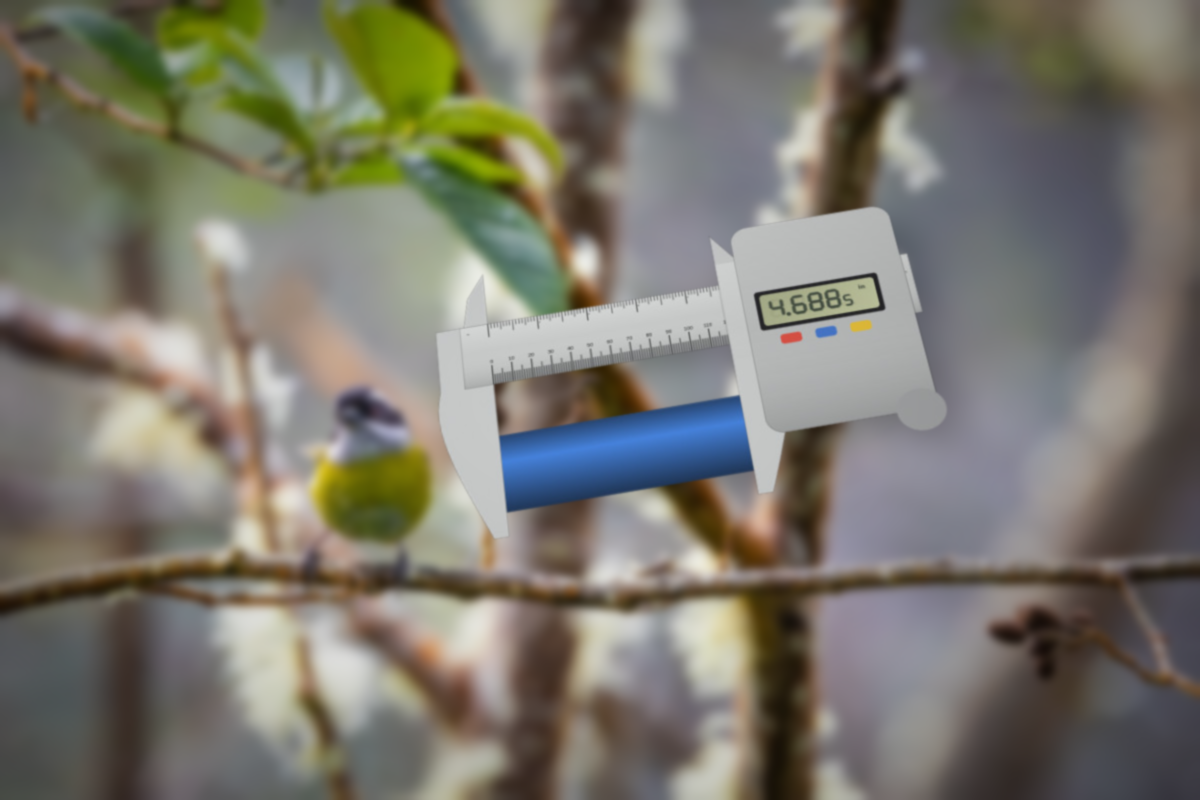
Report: 4.6885in
